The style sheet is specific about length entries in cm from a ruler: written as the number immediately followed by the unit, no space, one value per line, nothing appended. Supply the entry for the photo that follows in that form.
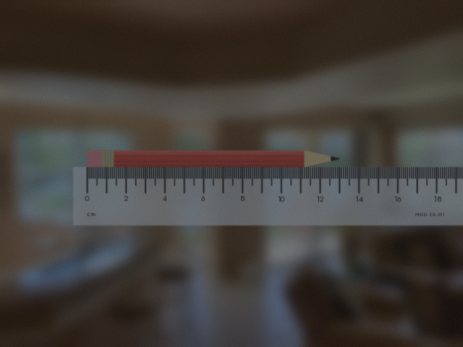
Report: 13cm
